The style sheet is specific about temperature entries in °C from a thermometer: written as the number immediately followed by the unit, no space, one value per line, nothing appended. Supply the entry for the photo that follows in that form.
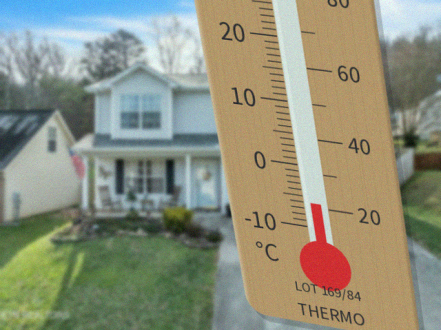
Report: -6°C
